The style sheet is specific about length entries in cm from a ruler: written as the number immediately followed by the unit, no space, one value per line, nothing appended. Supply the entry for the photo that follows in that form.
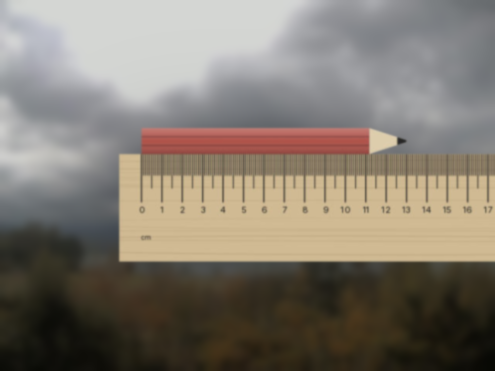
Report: 13cm
